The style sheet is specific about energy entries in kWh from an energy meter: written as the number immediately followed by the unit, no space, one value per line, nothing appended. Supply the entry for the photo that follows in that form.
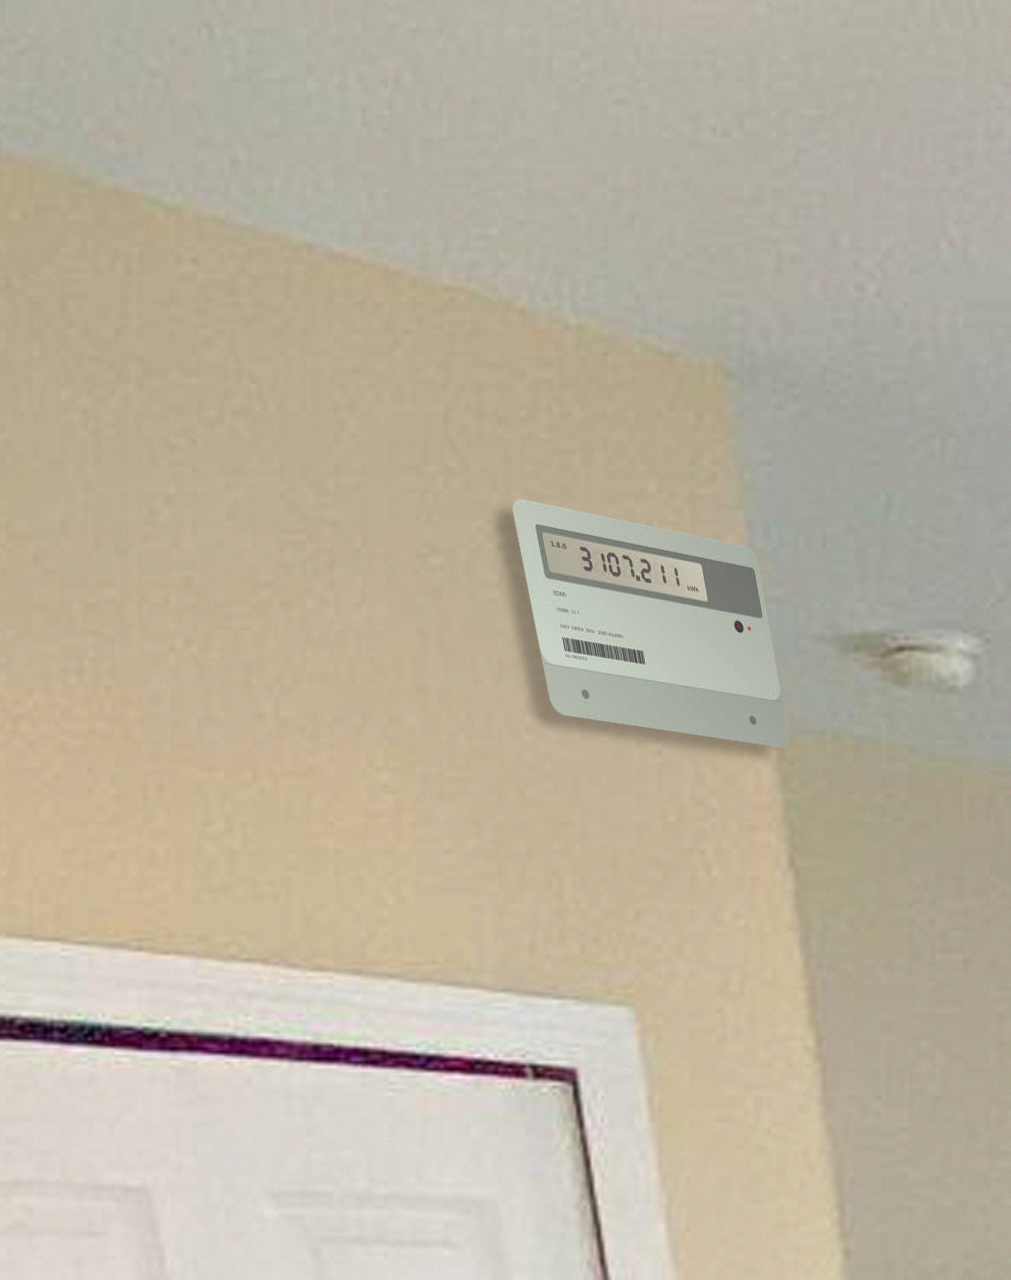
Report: 3107.211kWh
